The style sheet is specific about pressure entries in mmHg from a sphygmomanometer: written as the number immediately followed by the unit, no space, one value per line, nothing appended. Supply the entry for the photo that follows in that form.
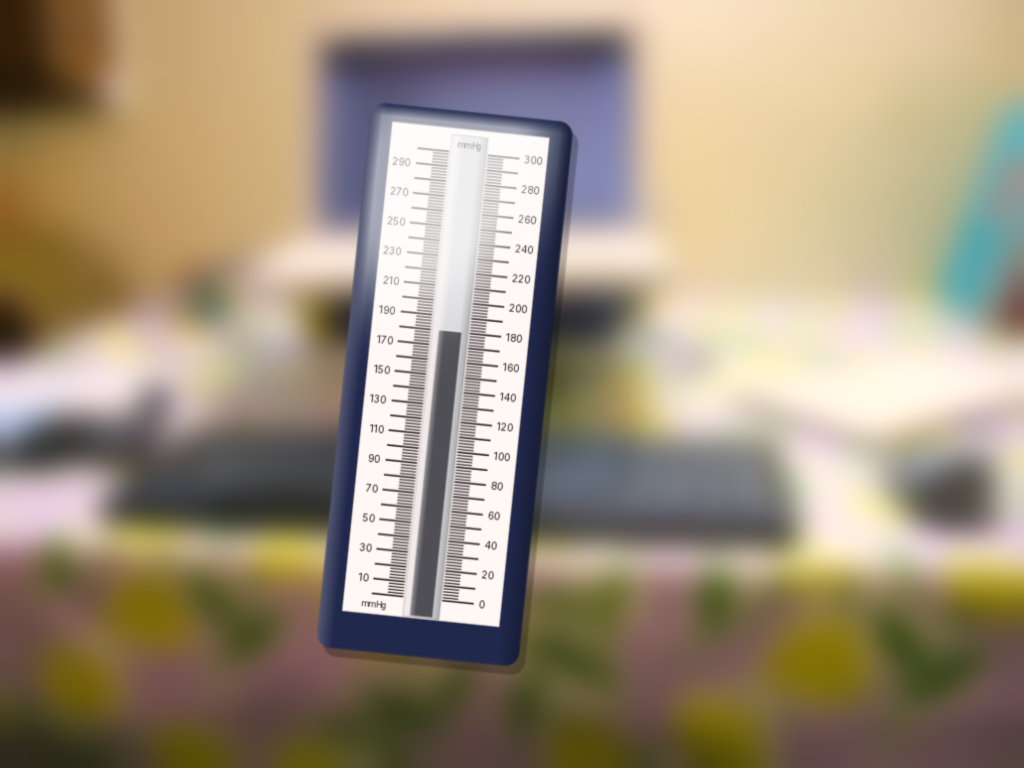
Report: 180mmHg
